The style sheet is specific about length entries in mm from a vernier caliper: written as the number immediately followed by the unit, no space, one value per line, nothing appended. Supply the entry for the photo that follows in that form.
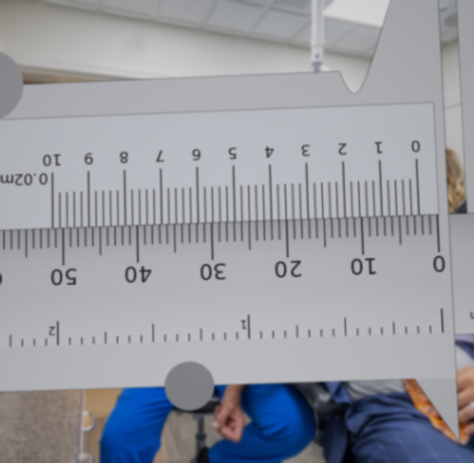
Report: 2.4mm
